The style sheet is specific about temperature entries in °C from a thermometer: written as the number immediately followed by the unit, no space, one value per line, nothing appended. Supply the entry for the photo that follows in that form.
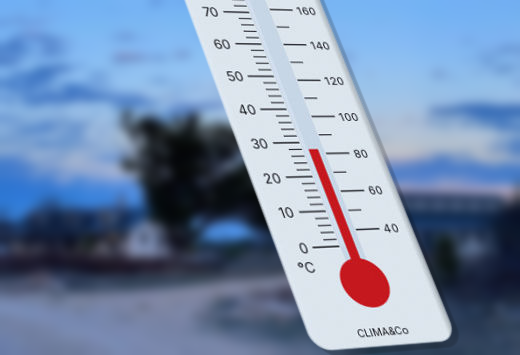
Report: 28°C
